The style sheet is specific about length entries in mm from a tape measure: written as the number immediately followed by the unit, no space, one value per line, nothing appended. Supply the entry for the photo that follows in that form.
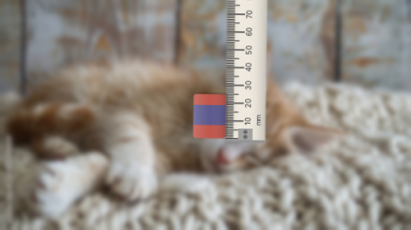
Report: 25mm
